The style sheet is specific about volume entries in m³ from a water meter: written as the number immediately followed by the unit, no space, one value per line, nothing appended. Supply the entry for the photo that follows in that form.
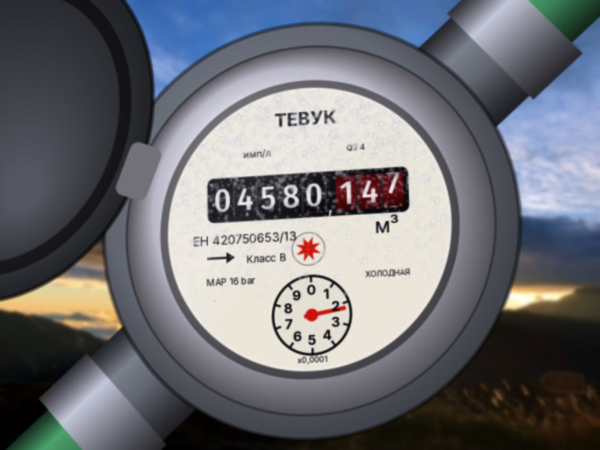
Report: 4580.1472m³
